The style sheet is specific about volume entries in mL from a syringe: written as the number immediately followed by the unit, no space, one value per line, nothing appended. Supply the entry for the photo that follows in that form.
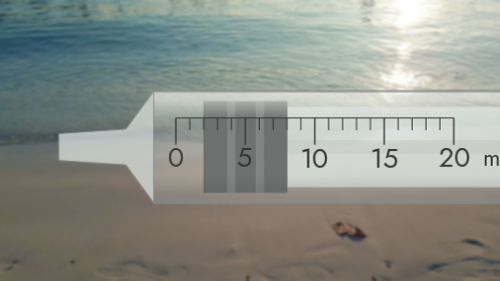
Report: 2mL
